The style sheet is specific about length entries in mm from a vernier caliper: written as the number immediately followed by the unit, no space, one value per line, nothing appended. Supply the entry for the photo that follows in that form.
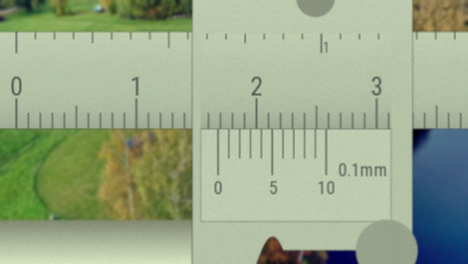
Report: 16.8mm
